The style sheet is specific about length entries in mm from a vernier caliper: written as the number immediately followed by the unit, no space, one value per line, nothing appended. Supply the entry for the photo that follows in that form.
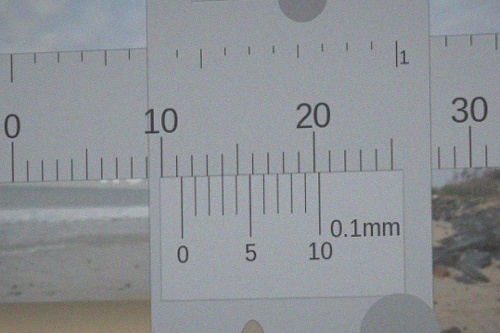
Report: 11.3mm
